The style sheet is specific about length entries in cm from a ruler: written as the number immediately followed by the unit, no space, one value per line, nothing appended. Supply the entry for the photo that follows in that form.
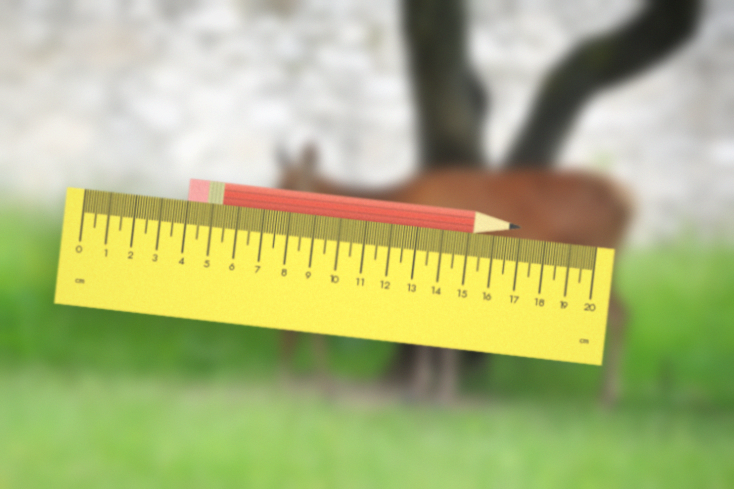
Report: 13cm
